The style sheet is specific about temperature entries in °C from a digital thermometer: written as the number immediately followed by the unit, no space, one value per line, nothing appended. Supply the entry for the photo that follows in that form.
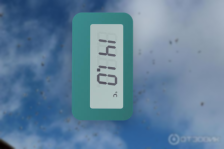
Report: 141.0°C
